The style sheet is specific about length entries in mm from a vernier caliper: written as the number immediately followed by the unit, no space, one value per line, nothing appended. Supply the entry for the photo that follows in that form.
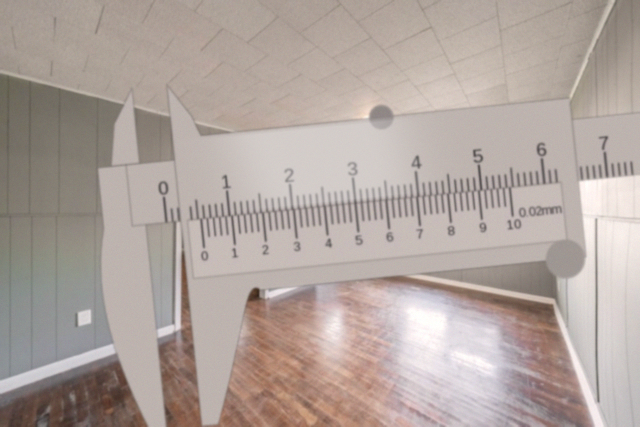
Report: 5.5mm
